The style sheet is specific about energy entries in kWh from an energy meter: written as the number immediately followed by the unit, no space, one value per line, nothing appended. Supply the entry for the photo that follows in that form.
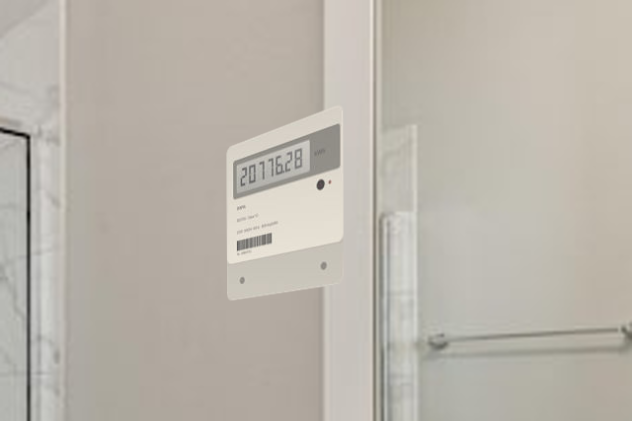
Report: 20776.28kWh
